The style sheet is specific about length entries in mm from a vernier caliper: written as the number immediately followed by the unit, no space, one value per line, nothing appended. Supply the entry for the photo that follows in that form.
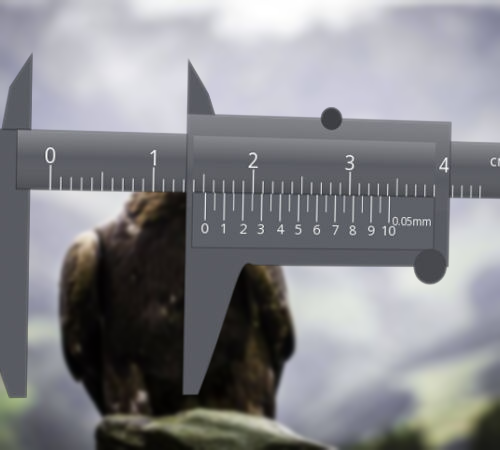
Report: 15.2mm
